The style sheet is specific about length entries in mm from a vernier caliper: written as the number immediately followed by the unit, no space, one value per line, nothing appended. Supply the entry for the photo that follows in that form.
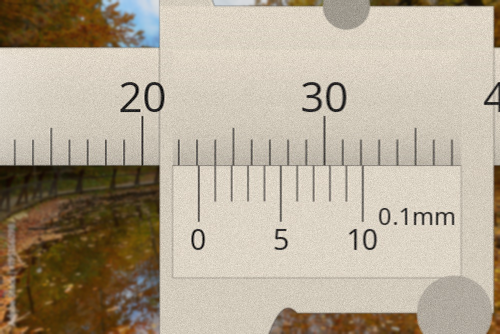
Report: 23.1mm
